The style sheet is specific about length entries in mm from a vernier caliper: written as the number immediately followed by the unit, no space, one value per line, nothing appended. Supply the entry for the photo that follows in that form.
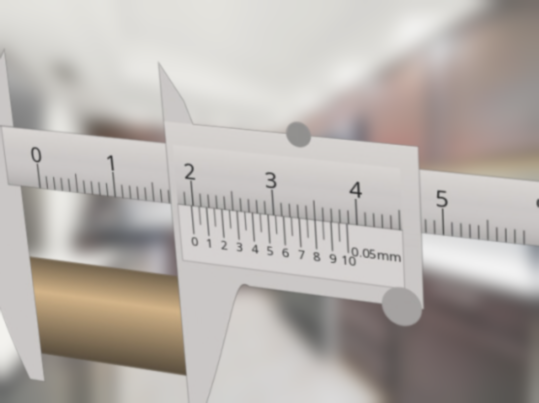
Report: 19.8mm
